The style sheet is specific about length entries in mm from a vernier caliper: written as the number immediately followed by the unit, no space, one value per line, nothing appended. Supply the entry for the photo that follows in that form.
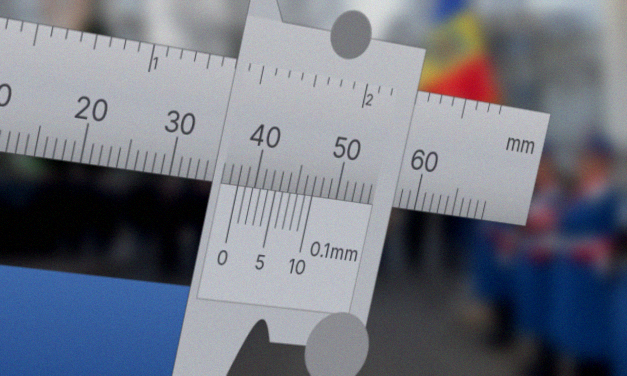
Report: 38.0mm
